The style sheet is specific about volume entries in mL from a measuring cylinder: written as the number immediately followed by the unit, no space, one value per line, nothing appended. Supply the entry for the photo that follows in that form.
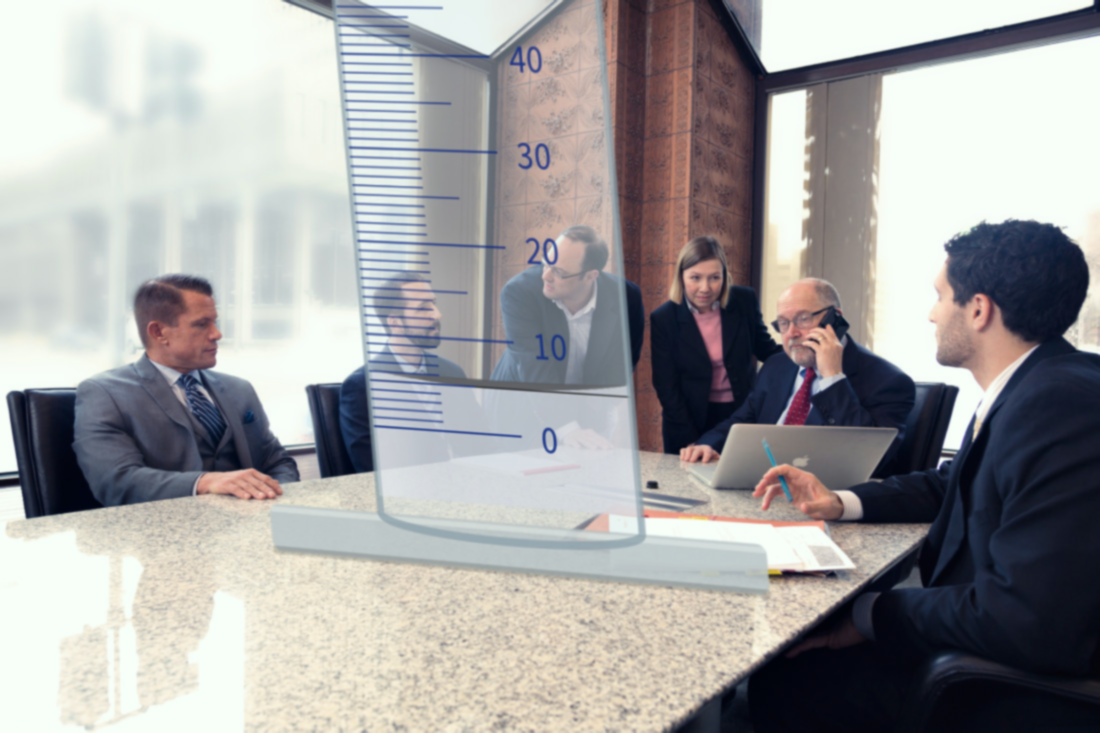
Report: 5mL
